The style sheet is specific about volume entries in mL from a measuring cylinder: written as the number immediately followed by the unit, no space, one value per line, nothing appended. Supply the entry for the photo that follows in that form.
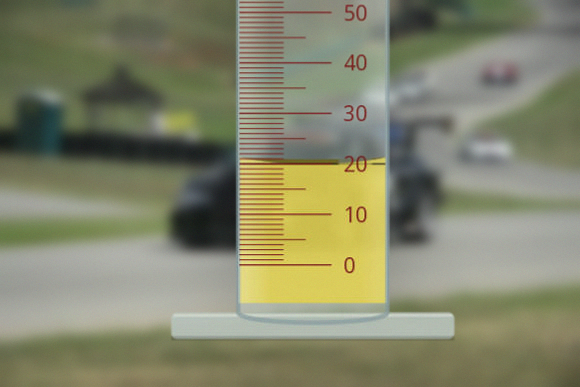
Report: 20mL
